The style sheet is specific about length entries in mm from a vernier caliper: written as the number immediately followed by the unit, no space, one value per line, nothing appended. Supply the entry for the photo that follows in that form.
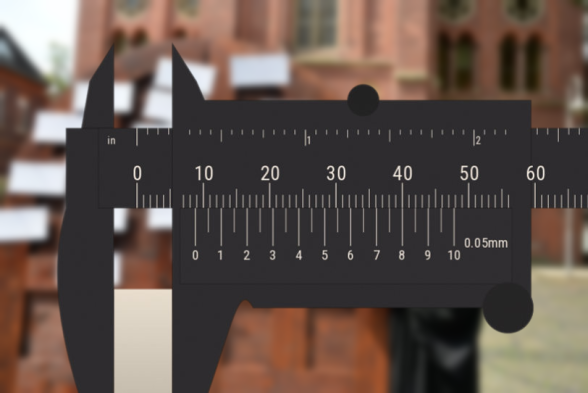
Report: 8.8mm
